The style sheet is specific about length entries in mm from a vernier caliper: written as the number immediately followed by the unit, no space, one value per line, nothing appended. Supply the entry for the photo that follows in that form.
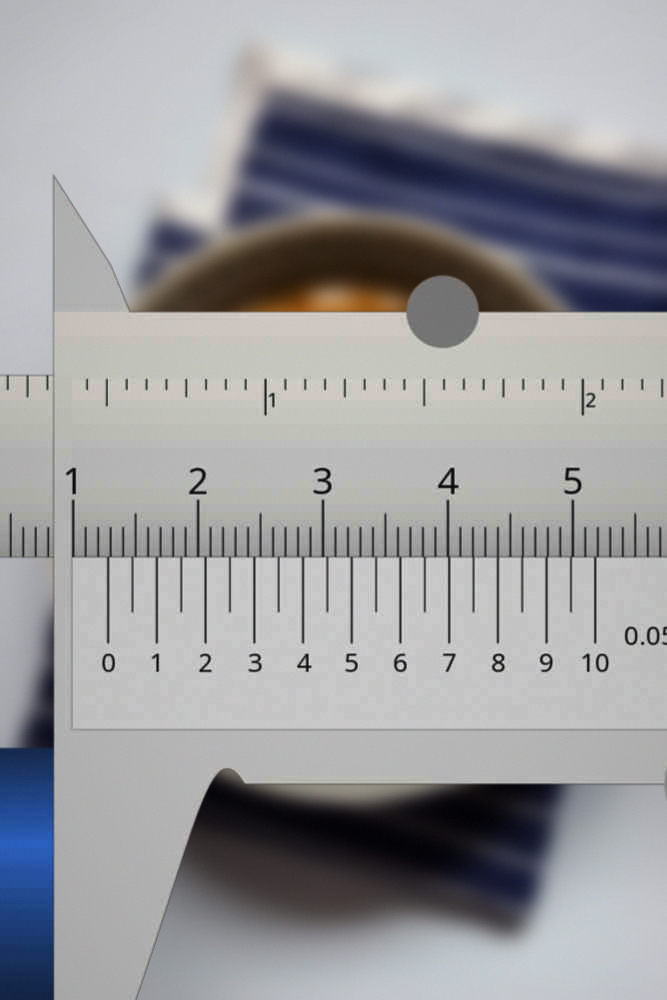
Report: 12.8mm
